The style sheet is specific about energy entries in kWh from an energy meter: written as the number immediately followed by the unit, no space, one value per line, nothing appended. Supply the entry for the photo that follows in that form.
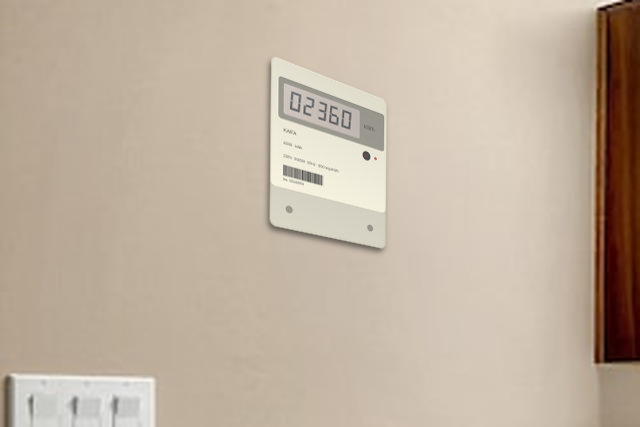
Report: 2360kWh
